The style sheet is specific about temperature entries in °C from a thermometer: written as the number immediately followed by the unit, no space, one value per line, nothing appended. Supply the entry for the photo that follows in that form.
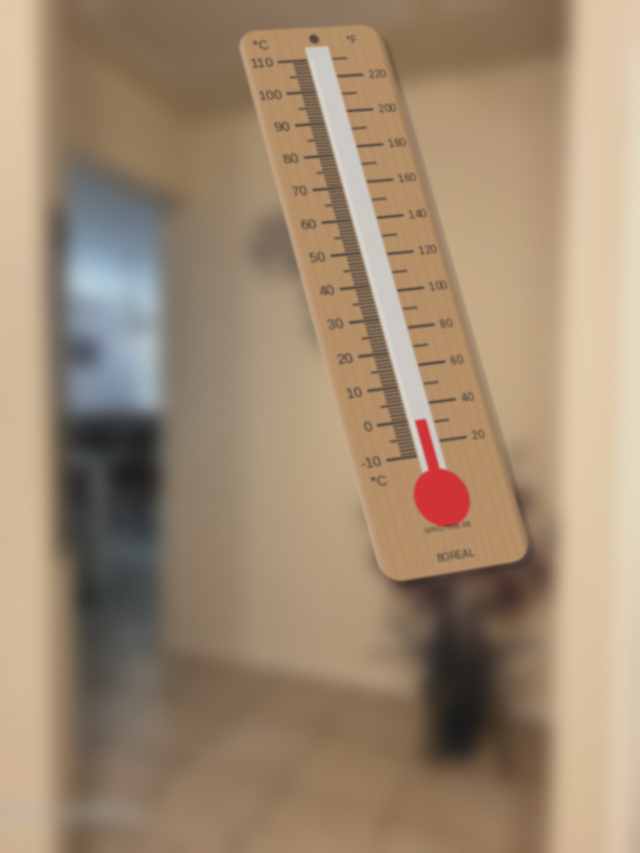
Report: 0°C
